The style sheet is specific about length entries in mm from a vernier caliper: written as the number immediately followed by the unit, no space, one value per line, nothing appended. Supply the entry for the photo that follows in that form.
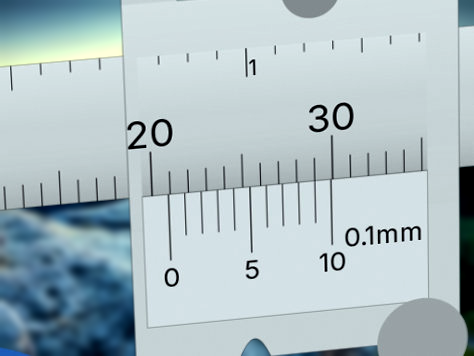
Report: 20.9mm
